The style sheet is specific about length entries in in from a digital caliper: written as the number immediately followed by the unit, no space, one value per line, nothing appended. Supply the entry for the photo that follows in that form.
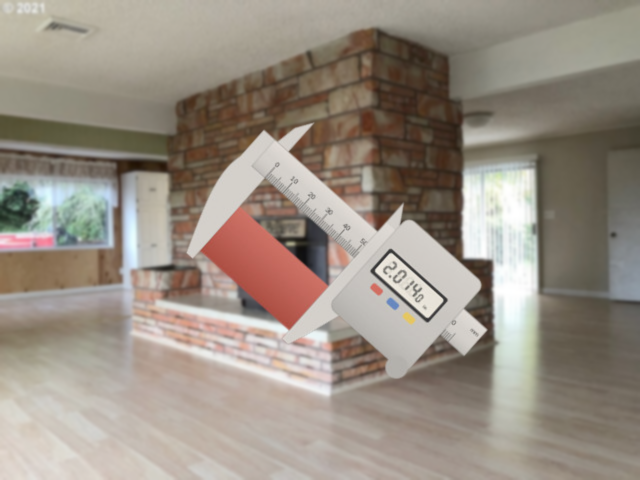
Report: 2.0140in
